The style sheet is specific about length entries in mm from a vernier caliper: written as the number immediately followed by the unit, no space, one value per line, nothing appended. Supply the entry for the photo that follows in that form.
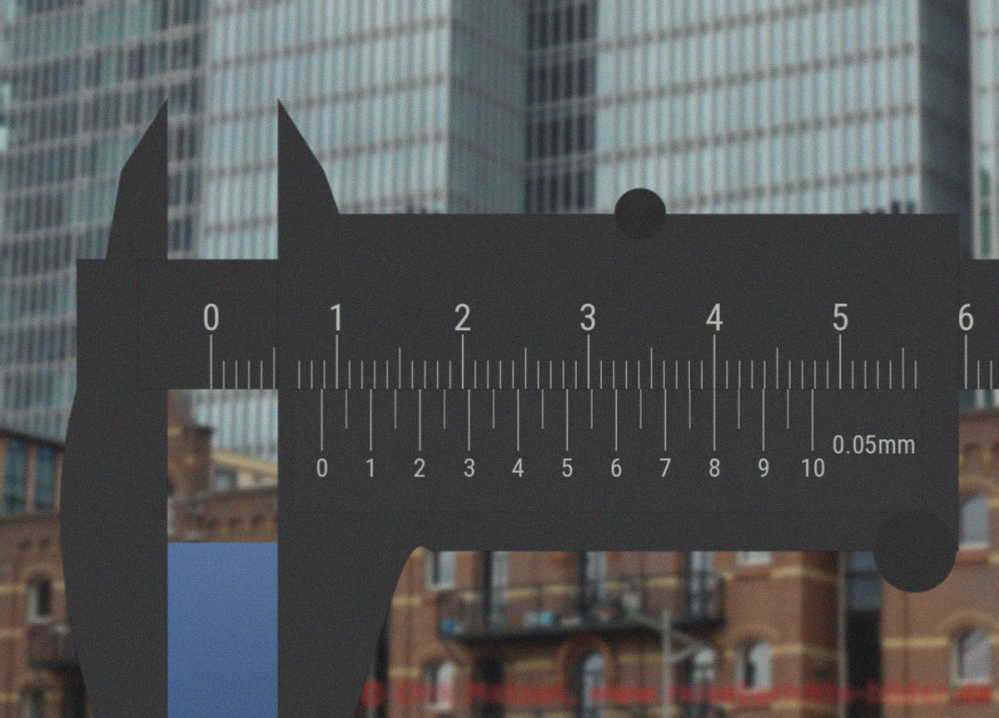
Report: 8.8mm
